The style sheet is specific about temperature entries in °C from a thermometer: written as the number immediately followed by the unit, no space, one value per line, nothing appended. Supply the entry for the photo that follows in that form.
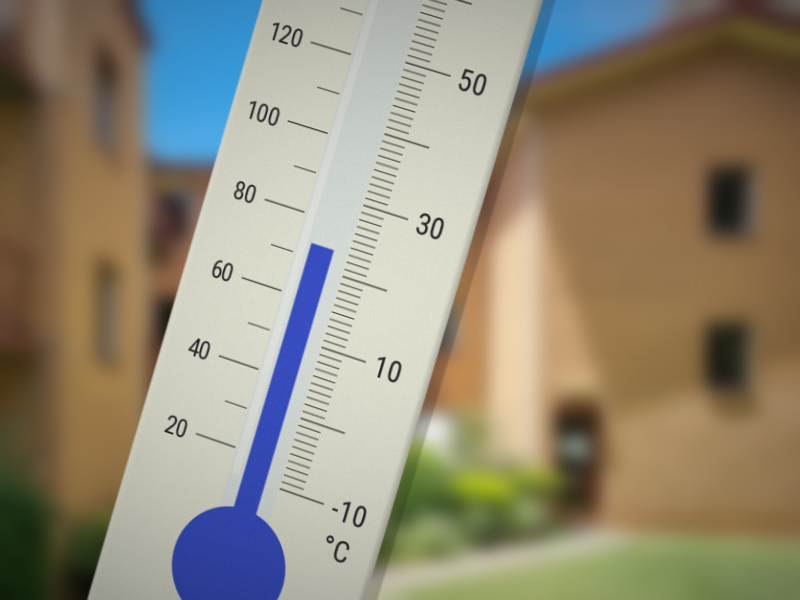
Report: 23°C
